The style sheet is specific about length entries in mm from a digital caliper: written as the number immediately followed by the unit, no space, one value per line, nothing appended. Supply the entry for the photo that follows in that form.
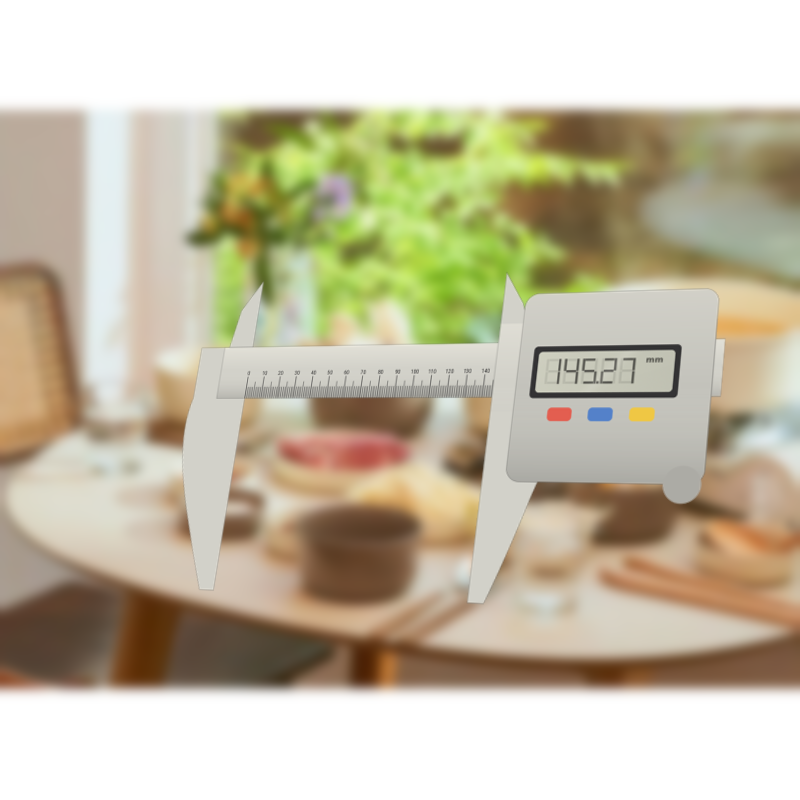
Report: 145.27mm
